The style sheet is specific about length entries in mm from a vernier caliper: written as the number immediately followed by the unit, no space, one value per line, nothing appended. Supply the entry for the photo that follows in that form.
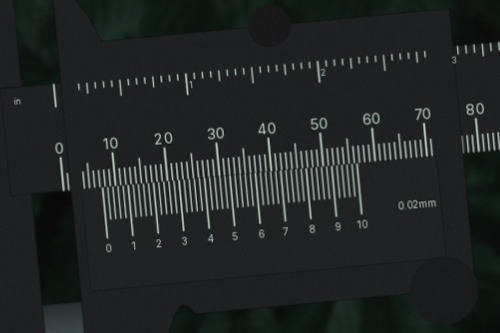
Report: 7.5mm
